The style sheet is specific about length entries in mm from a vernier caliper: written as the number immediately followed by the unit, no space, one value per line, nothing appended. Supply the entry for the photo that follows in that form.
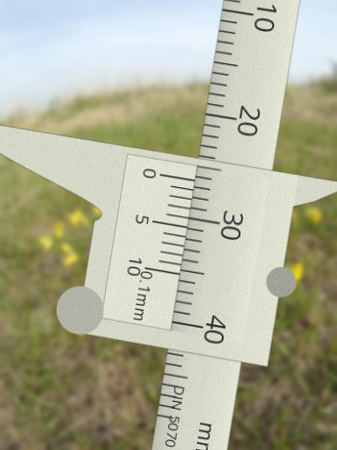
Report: 26.4mm
